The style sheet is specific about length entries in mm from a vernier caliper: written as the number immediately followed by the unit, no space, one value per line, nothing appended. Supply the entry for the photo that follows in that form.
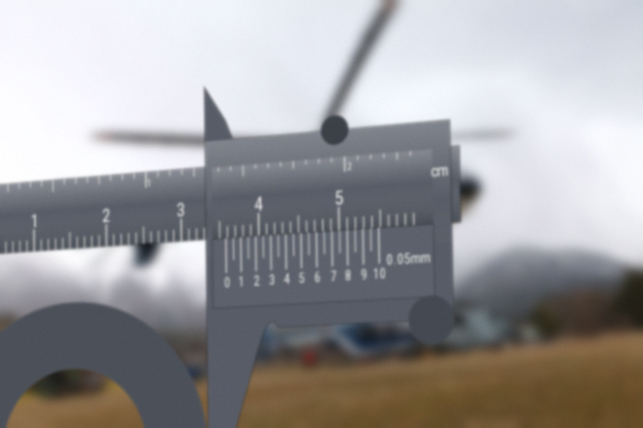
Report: 35.8mm
